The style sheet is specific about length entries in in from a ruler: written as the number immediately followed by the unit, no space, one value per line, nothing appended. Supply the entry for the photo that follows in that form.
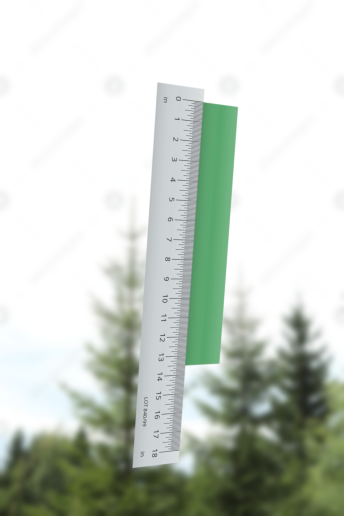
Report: 13.5in
